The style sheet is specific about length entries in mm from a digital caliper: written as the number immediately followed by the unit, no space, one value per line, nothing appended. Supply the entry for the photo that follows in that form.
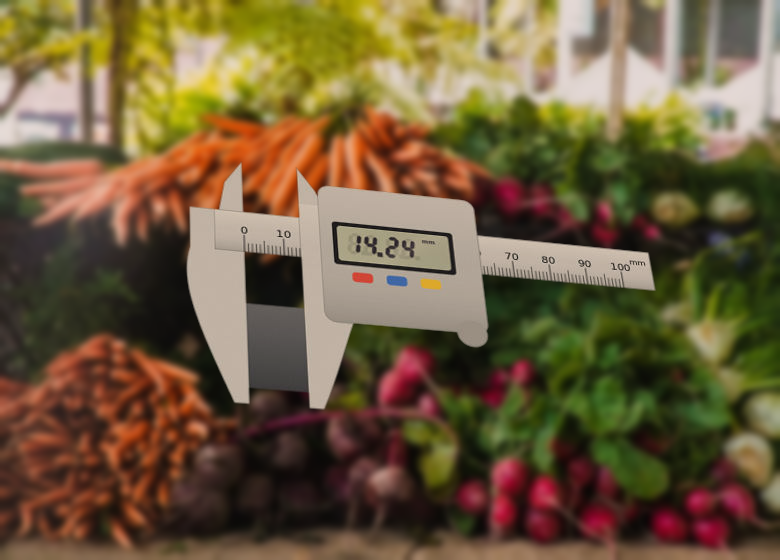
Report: 14.24mm
